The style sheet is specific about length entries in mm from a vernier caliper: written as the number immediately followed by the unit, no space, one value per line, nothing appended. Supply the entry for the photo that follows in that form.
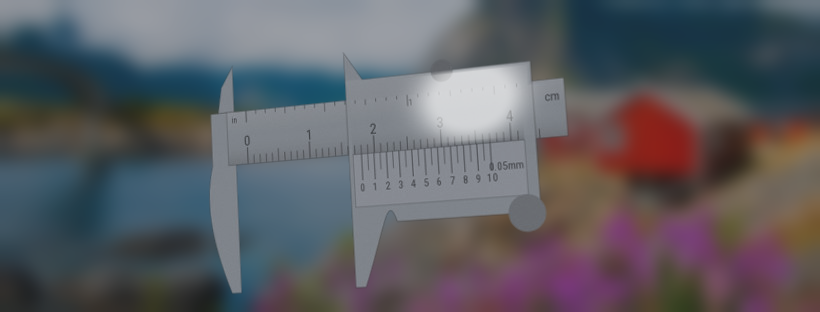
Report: 18.0mm
